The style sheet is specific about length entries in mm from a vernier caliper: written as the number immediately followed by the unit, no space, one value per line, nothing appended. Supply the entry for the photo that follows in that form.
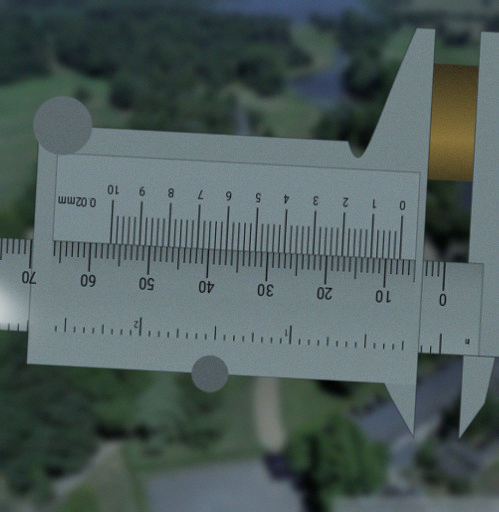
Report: 7.6mm
